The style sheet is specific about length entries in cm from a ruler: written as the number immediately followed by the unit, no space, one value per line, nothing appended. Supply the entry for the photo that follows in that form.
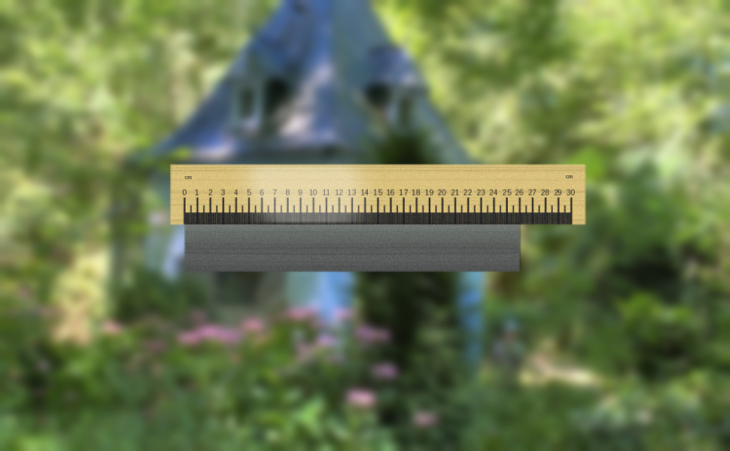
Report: 26cm
